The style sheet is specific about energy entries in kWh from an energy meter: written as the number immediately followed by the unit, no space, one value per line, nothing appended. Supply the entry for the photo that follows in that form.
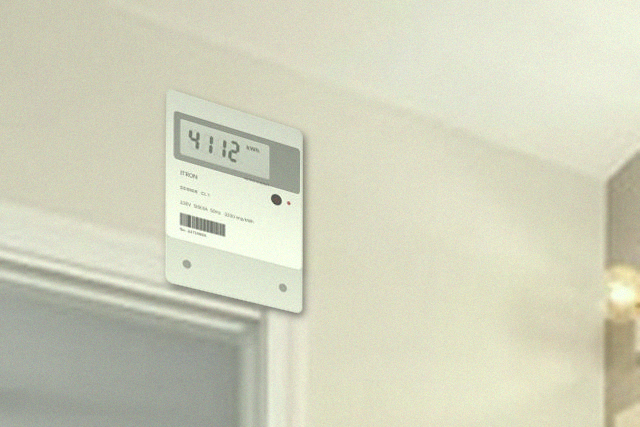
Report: 4112kWh
